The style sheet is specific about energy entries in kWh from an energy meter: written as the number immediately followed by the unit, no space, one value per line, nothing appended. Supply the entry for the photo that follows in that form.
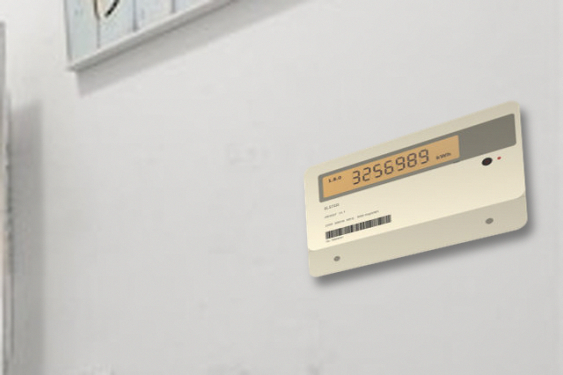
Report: 3256989kWh
